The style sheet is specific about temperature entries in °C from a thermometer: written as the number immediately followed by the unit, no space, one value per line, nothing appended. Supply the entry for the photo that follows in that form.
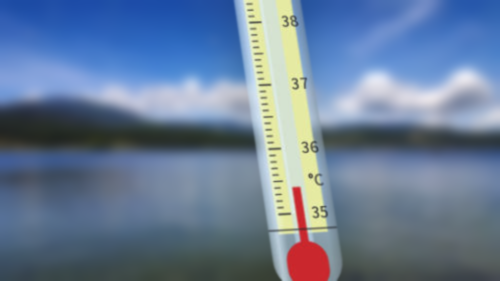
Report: 35.4°C
